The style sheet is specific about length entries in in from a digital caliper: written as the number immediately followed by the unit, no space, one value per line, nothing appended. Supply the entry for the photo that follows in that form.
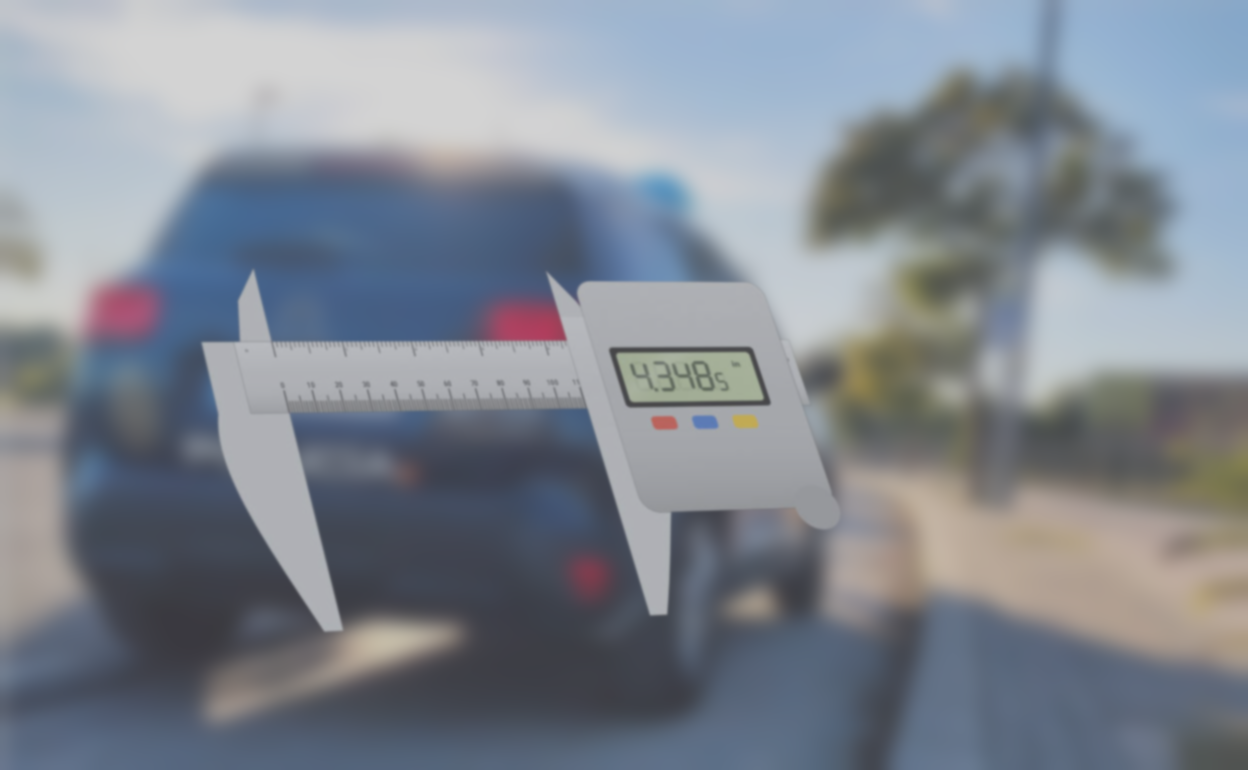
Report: 4.3485in
